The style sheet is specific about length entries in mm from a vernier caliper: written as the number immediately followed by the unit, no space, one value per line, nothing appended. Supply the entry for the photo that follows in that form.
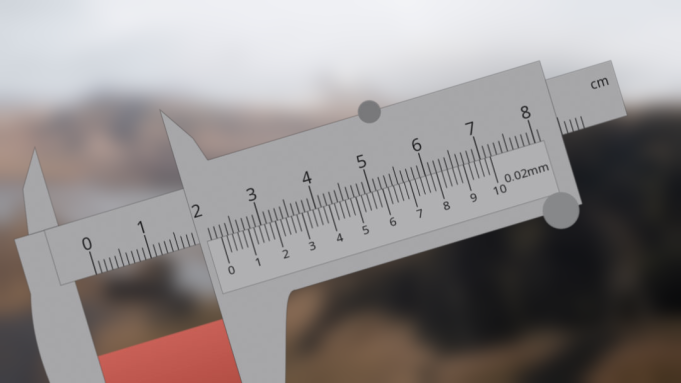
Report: 22.8mm
